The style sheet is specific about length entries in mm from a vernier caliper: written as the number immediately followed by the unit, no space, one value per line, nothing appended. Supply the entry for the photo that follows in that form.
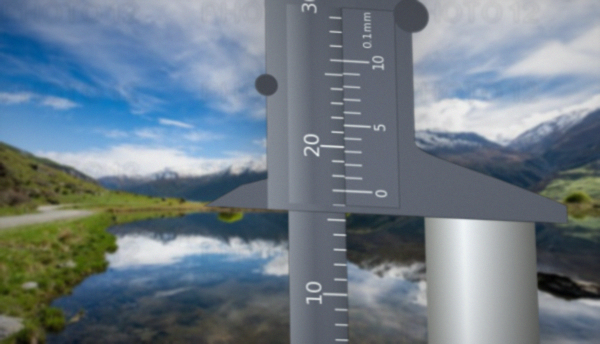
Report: 17.0mm
